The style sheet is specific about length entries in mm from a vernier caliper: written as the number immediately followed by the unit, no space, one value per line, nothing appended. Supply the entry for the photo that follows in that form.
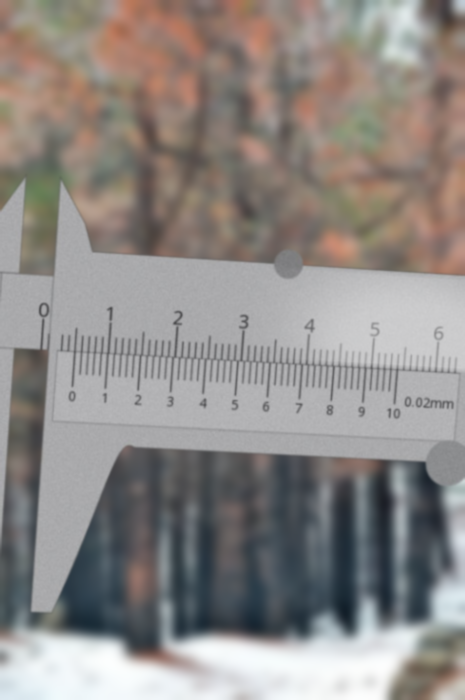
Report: 5.0mm
